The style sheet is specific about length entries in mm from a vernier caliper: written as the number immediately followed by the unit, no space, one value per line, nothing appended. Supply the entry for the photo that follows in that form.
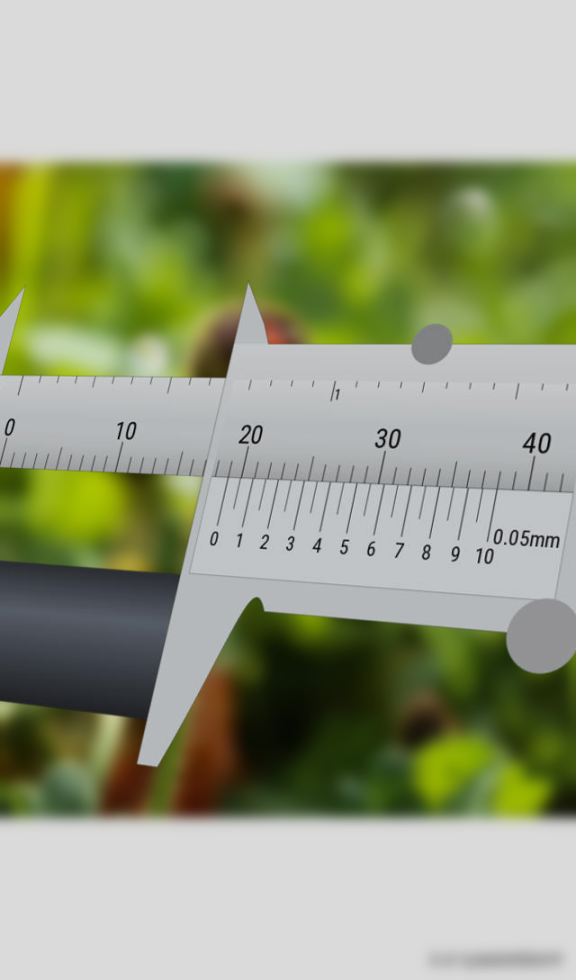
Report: 19.0mm
